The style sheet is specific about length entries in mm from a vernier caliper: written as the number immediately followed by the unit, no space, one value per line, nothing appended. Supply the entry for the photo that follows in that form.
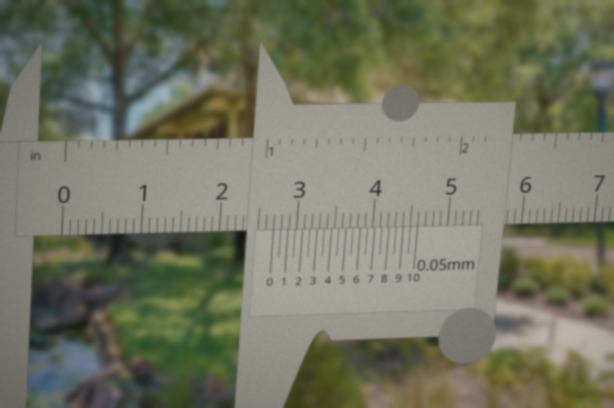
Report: 27.0mm
